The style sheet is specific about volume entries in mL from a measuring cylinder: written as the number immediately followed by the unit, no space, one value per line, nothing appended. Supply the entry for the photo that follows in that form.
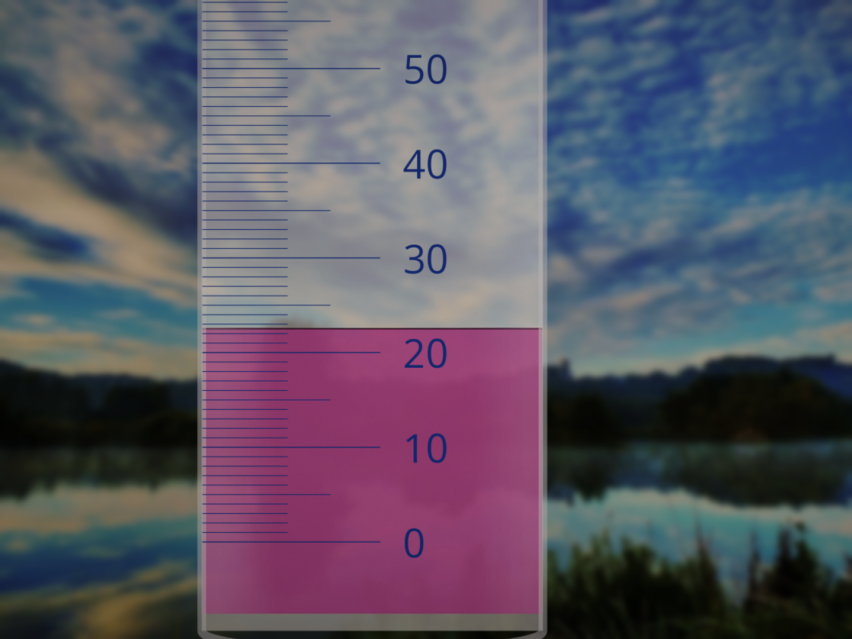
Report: 22.5mL
